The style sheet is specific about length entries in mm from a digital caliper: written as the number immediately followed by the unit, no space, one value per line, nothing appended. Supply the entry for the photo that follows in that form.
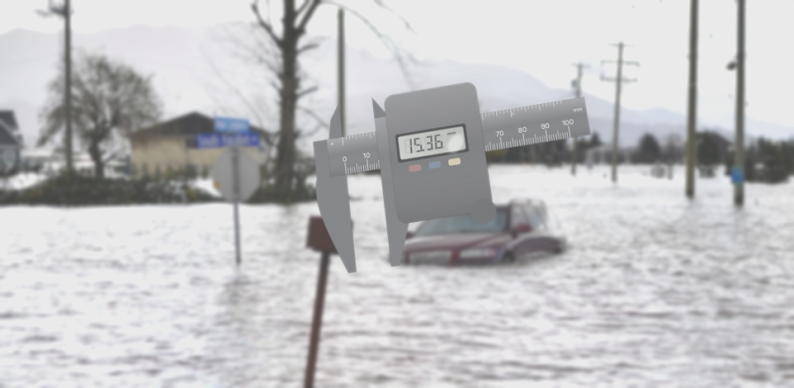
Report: 15.36mm
